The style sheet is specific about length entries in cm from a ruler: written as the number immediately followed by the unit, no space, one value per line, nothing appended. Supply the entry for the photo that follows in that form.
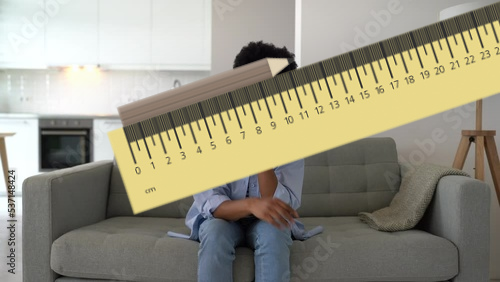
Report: 11.5cm
